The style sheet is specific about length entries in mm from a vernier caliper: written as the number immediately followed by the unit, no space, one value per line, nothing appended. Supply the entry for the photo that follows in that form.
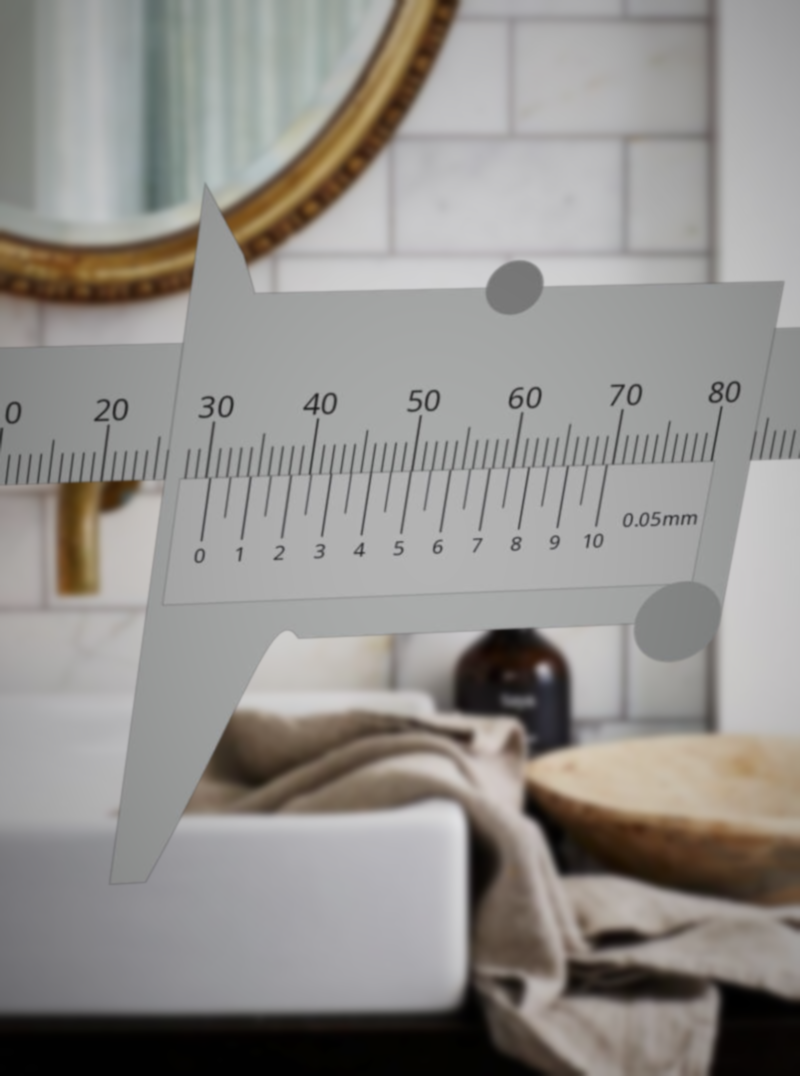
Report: 30.4mm
